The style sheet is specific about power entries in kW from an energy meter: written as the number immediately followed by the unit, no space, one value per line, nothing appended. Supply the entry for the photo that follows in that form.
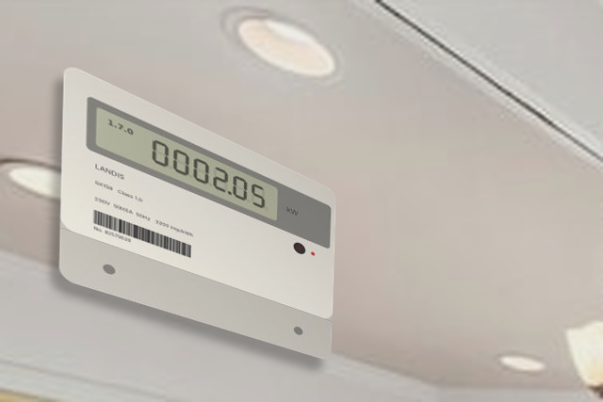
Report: 2.05kW
